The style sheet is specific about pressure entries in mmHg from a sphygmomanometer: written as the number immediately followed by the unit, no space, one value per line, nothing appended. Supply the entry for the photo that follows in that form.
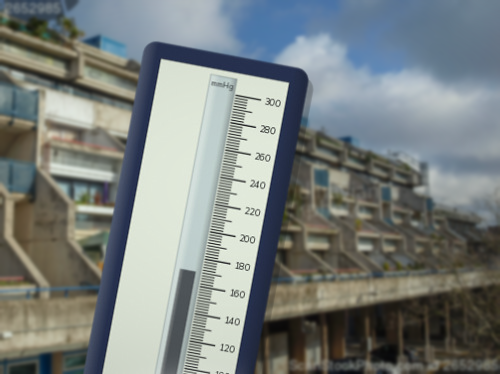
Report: 170mmHg
